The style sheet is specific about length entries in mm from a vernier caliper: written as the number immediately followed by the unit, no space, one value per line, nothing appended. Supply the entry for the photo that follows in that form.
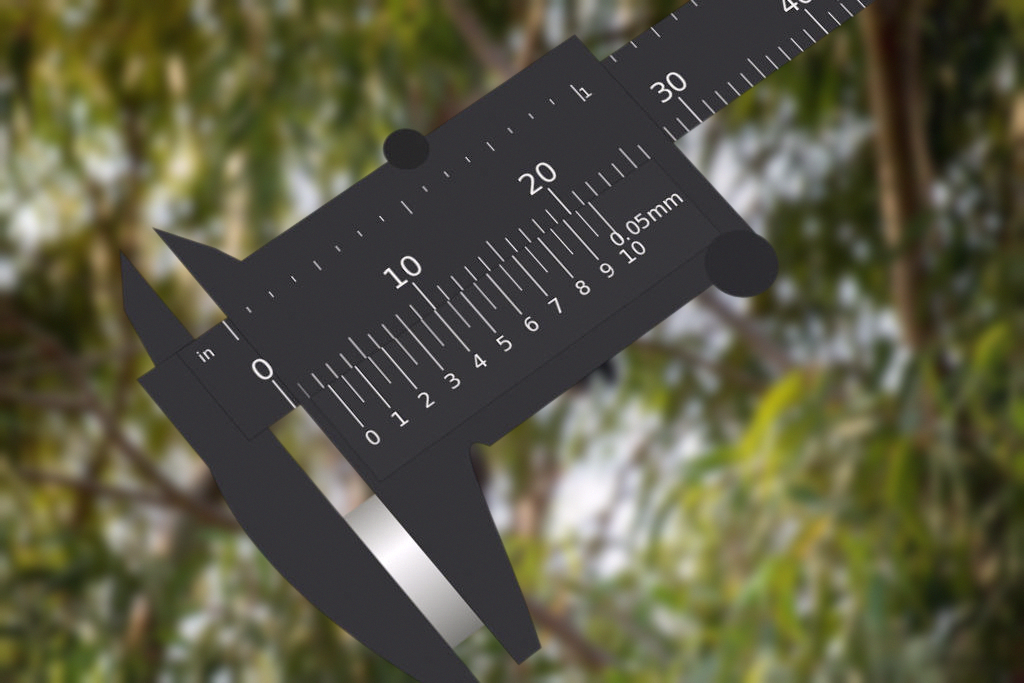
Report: 2.3mm
